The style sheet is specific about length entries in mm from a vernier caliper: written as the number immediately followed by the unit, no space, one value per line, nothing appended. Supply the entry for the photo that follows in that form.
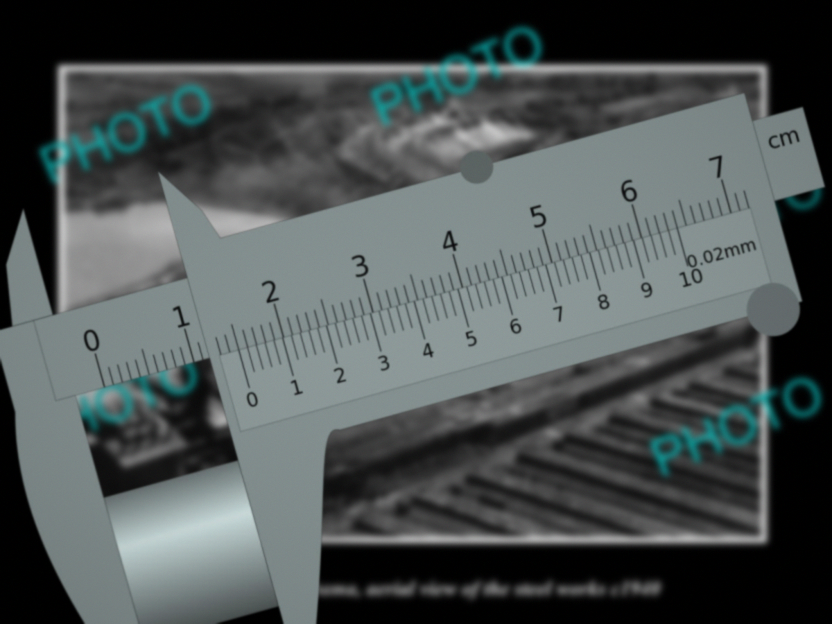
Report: 15.0mm
